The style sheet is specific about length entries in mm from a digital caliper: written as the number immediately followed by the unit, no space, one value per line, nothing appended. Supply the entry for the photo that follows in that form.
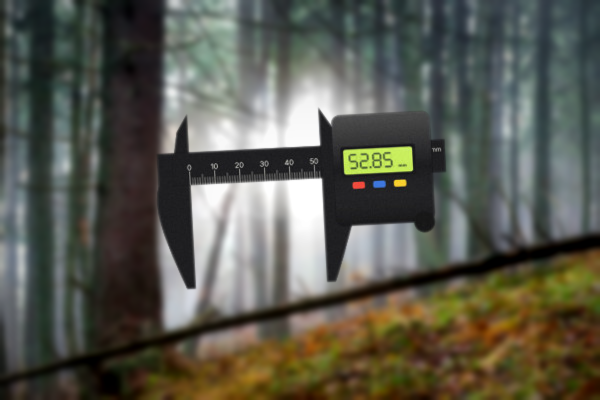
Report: 52.85mm
